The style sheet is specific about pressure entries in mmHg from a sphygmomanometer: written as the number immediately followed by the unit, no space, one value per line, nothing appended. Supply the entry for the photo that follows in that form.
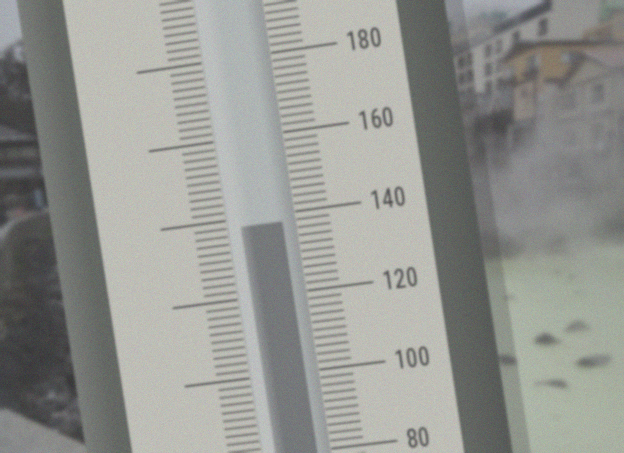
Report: 138mmHg
